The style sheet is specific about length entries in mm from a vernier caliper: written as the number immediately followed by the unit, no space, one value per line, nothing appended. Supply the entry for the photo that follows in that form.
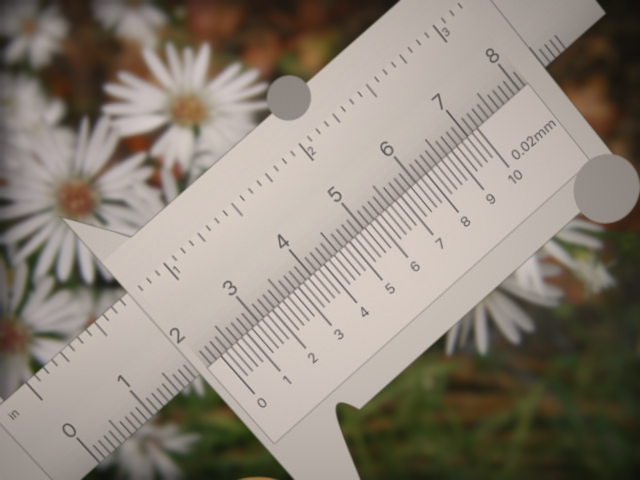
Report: 22.8mm
